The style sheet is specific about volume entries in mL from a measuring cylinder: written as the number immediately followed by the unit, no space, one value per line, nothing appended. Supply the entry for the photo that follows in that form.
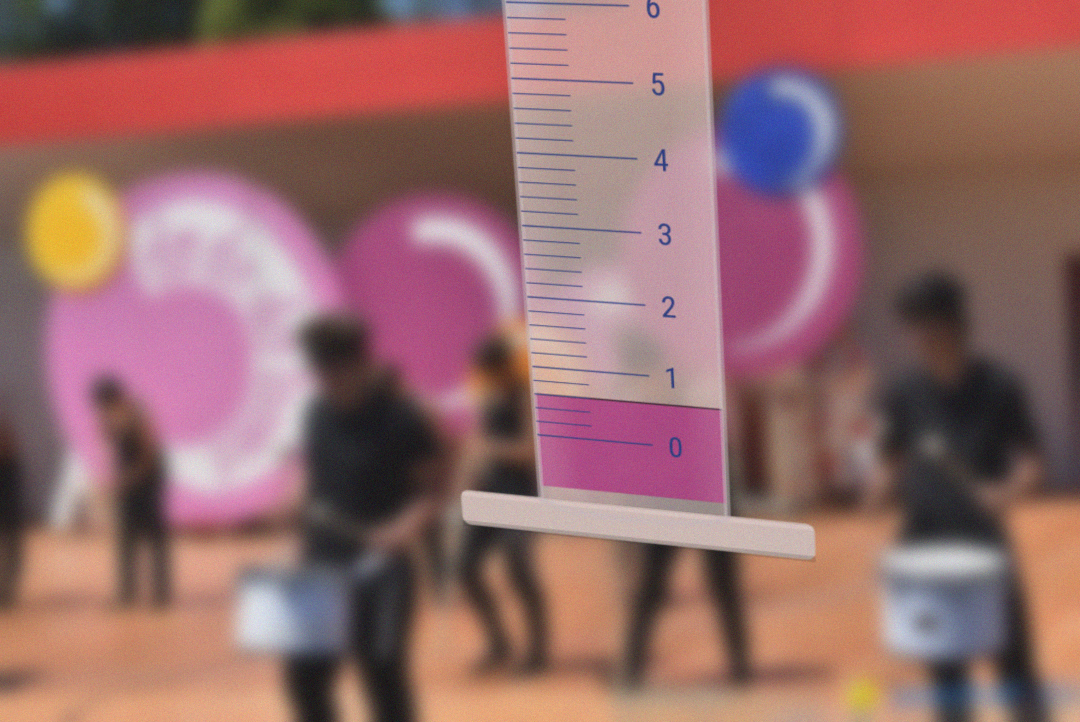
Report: 0.6mL
